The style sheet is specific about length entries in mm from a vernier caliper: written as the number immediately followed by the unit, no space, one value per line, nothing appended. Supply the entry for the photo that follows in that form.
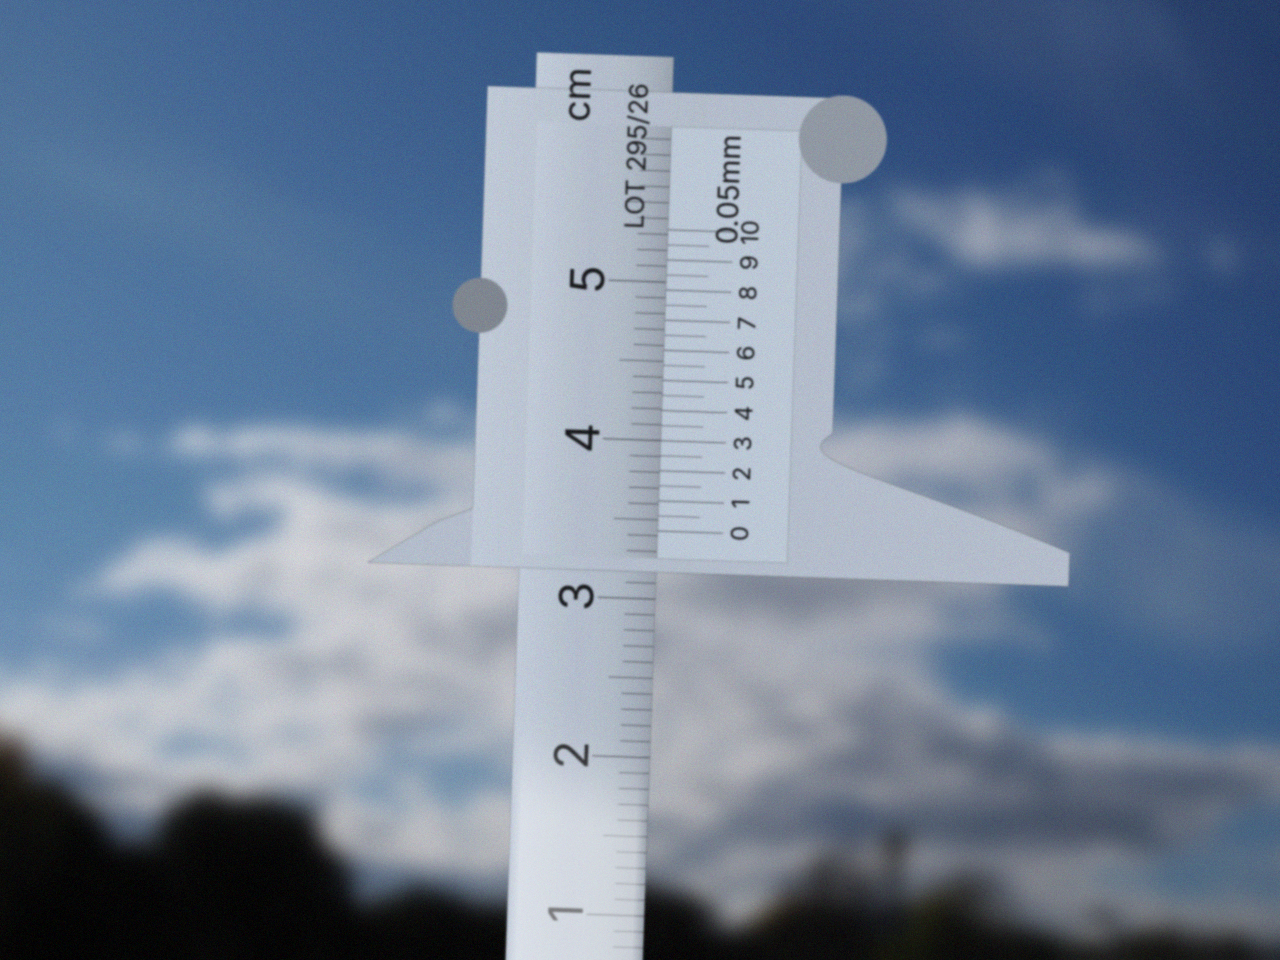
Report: 34.3mm
